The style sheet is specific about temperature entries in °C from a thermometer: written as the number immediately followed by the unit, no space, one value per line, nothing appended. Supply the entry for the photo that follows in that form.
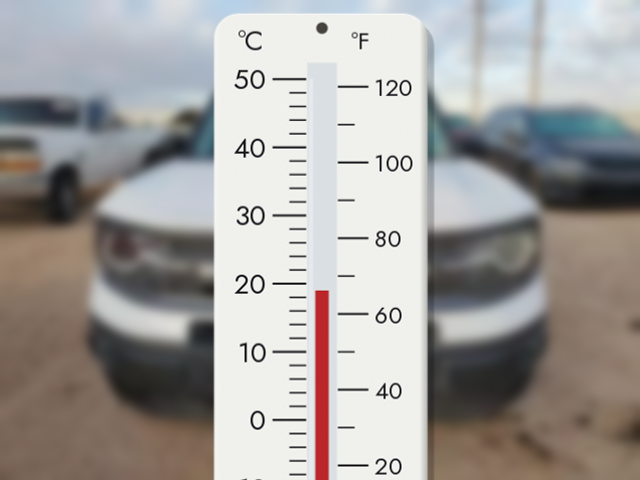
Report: 19°C
